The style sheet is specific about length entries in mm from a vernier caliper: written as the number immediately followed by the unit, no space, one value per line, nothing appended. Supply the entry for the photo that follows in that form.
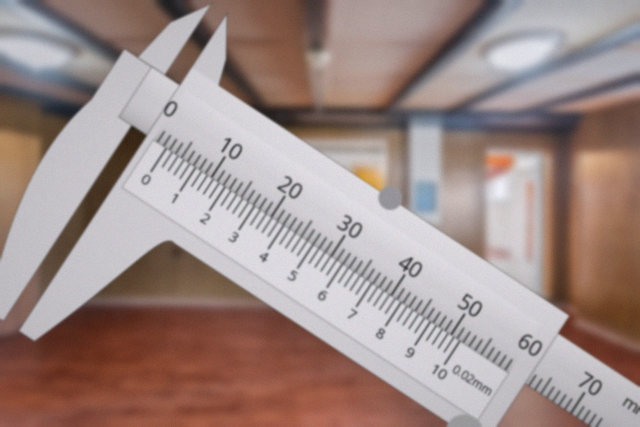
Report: 2.5mm
